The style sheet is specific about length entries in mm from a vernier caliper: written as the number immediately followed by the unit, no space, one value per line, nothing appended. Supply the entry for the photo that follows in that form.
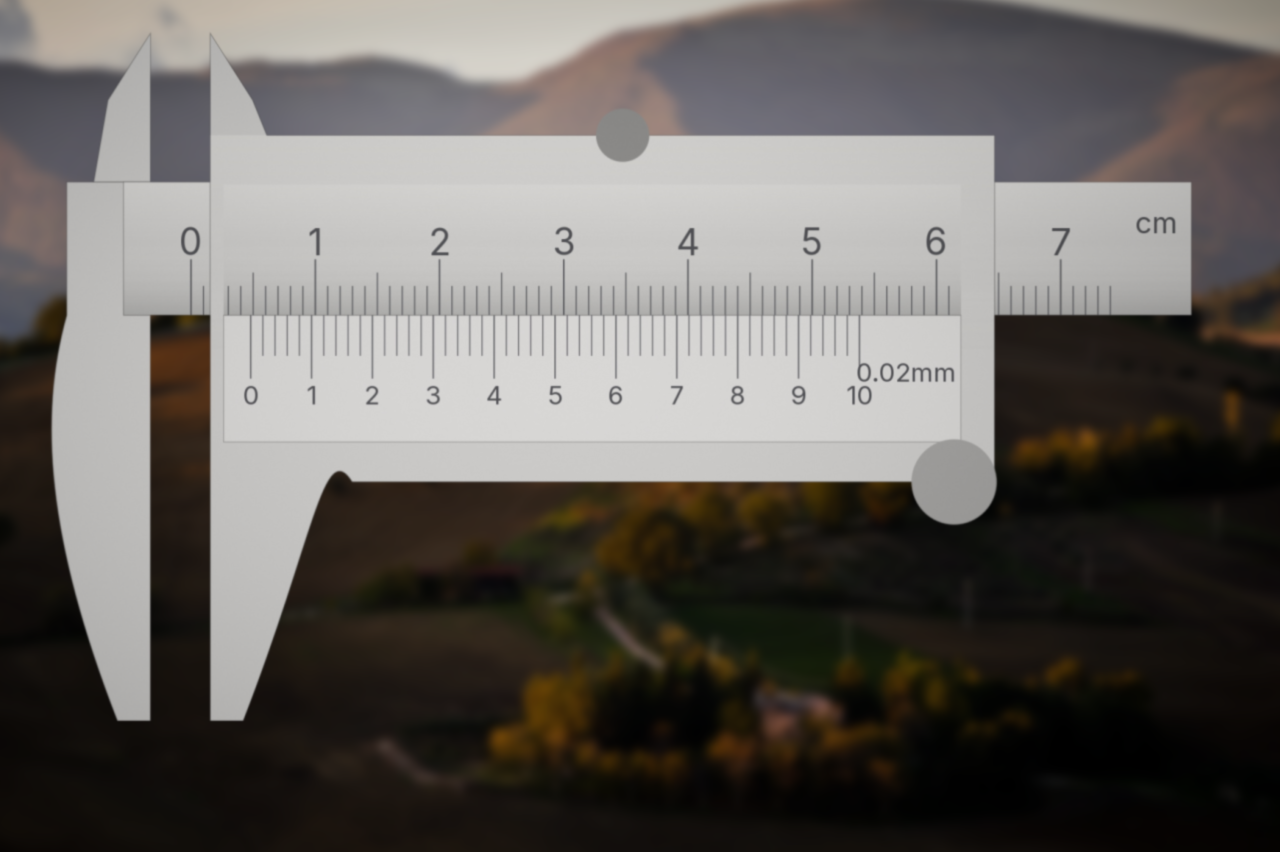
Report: 4.8mm
